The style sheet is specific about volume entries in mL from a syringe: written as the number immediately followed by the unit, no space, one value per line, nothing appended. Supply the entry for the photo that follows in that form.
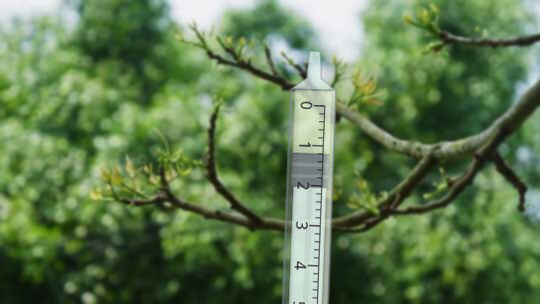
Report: 1.2mL
